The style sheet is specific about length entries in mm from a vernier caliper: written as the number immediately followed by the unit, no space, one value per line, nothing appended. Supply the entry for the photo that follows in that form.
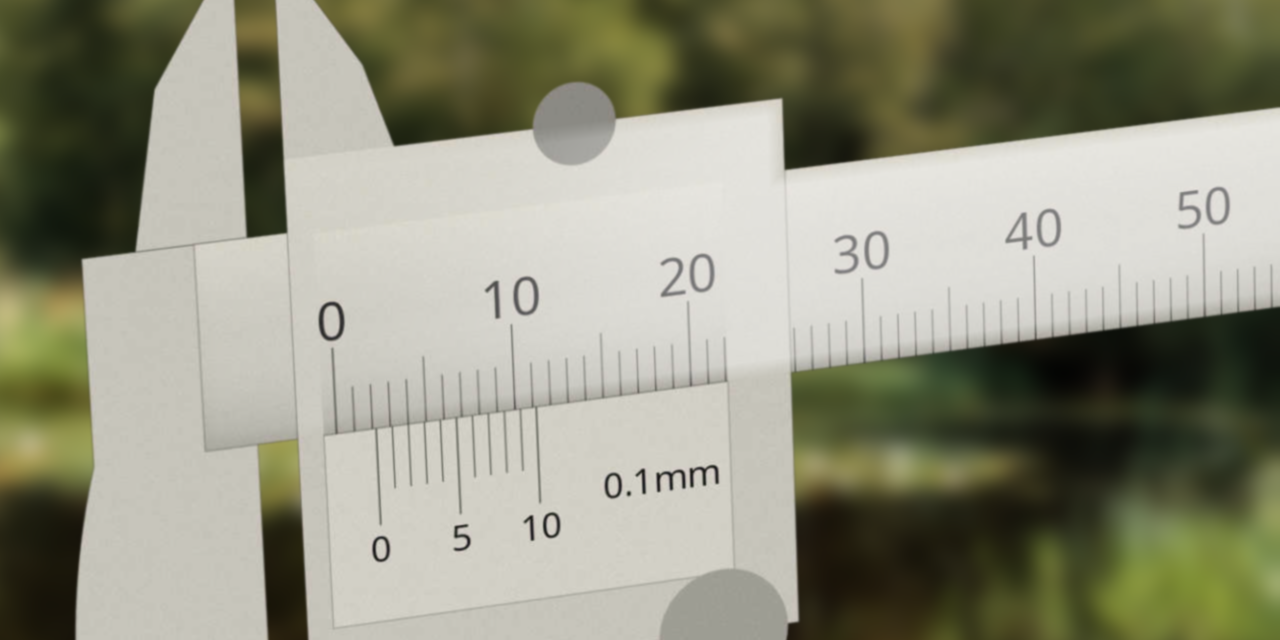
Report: 2.2mm
